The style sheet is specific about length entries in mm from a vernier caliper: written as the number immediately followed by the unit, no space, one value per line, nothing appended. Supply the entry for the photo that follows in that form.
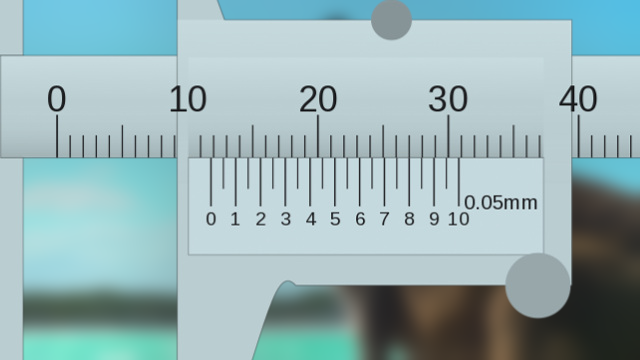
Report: 11.8mm
